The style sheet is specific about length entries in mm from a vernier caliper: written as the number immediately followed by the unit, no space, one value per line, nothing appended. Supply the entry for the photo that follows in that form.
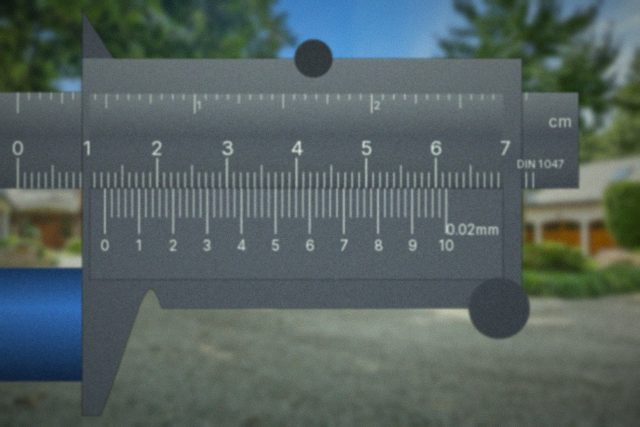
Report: 12.5mm
